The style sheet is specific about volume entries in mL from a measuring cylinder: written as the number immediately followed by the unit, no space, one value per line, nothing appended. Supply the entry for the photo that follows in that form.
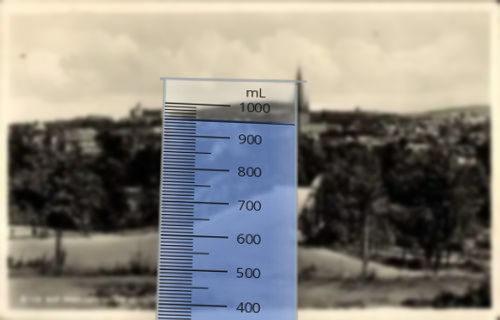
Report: 950mL
